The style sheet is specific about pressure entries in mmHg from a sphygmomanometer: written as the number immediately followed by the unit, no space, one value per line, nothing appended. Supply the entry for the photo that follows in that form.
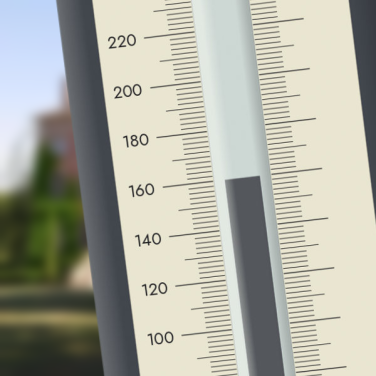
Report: 160mmHg
